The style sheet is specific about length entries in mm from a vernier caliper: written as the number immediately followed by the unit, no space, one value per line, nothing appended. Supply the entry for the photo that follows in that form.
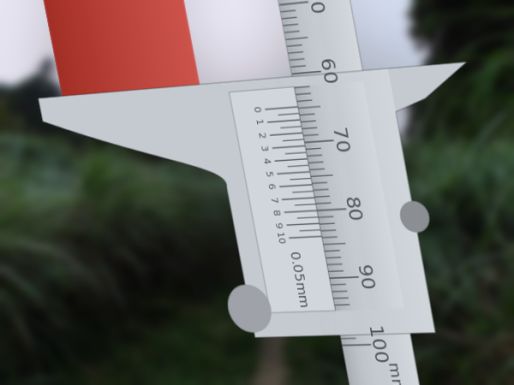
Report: 64.8mm
